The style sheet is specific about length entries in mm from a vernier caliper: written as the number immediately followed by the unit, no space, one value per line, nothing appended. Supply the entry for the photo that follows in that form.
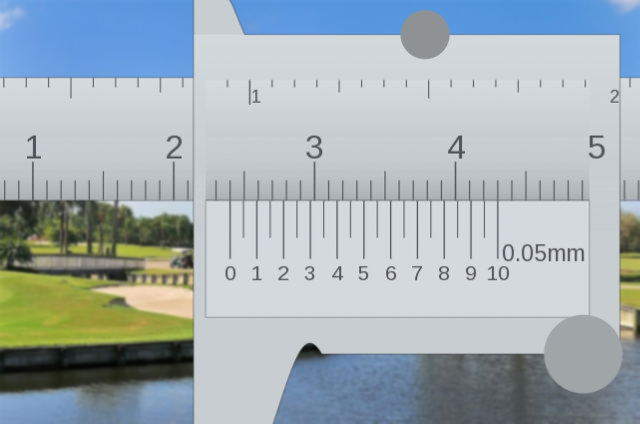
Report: 24.0mm
